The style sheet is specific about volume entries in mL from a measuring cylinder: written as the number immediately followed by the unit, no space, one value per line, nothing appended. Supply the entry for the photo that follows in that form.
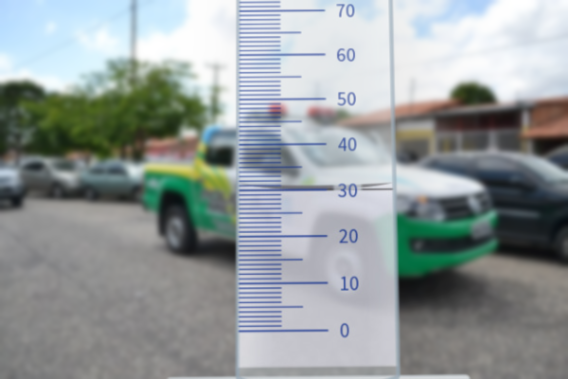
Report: 30mL
